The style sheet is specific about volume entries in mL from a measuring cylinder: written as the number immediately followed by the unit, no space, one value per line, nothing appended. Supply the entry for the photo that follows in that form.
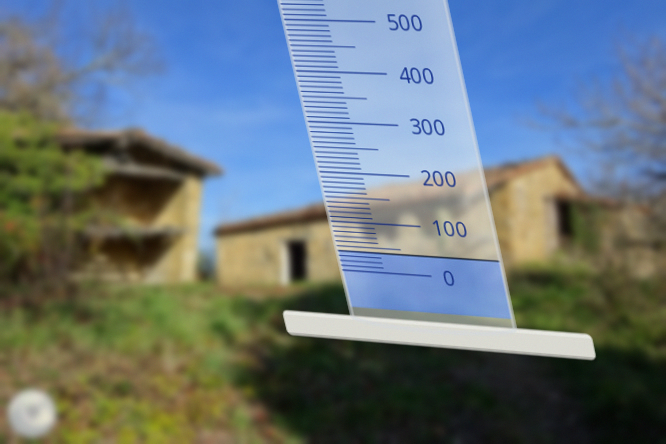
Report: 40mL
